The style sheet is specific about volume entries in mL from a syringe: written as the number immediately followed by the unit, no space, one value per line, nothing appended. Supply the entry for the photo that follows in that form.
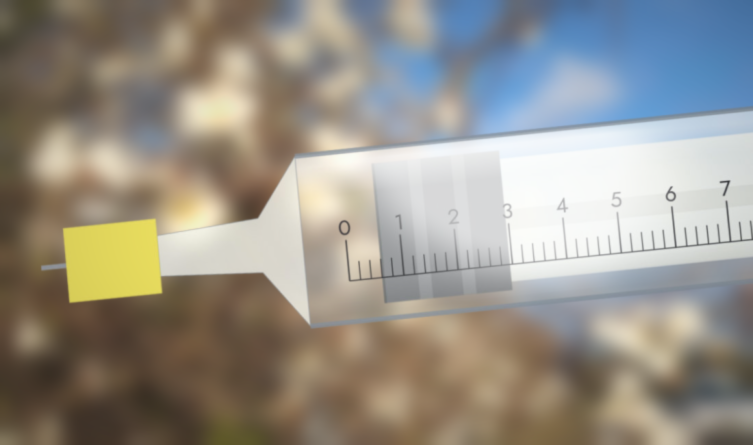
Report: 0.6mL
